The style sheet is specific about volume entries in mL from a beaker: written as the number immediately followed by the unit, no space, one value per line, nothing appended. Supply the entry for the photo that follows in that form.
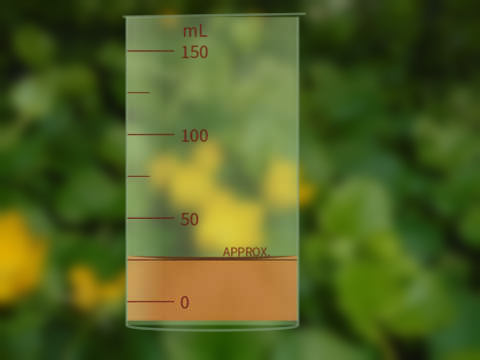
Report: 25mL
